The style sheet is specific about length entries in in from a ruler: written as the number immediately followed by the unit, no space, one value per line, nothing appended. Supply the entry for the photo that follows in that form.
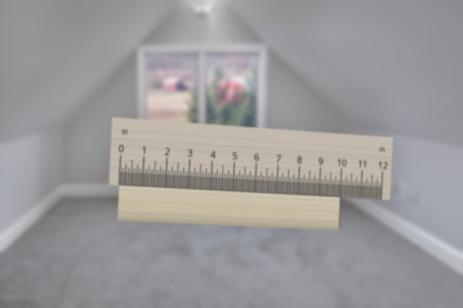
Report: 10in
